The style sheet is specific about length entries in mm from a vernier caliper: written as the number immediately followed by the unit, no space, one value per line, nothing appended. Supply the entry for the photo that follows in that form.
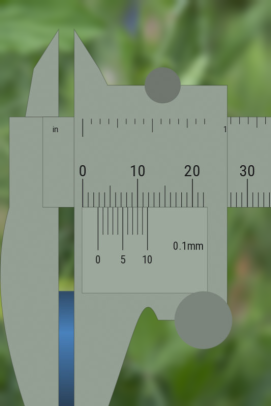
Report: 2.8mm
